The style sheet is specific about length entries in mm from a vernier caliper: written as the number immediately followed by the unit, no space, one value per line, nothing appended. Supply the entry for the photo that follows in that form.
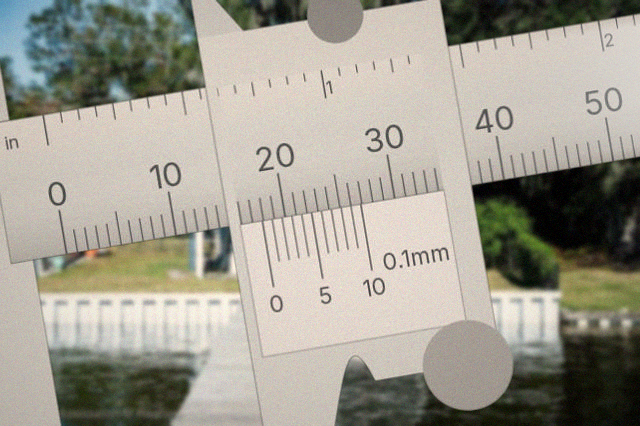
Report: 17.9mm
